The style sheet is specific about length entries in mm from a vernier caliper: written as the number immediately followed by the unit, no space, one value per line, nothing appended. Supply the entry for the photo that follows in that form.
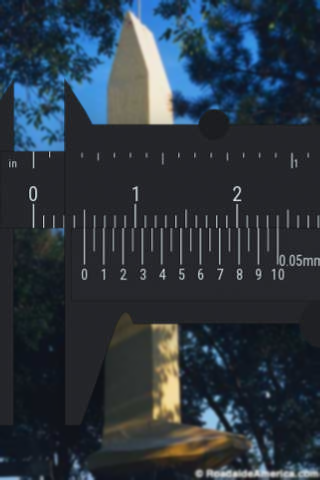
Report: 5.0mm
